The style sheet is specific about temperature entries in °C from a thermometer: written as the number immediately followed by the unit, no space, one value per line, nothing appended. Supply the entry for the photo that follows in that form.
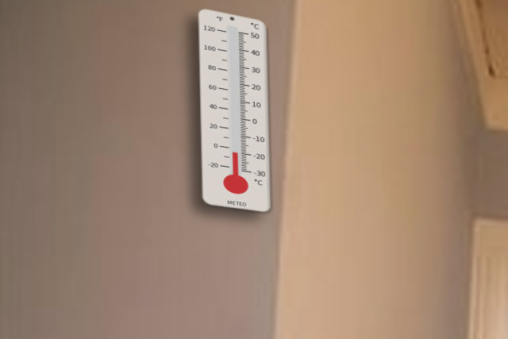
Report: -20°C
